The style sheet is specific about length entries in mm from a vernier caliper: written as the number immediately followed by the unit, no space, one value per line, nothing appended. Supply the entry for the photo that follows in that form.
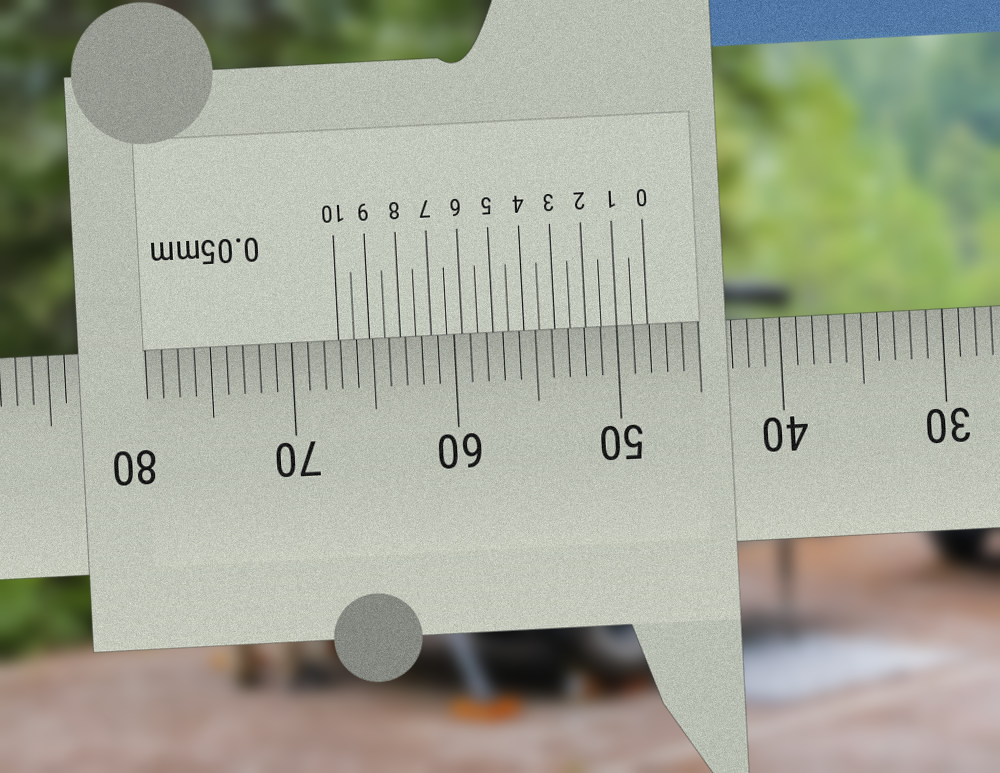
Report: 48.1mm
